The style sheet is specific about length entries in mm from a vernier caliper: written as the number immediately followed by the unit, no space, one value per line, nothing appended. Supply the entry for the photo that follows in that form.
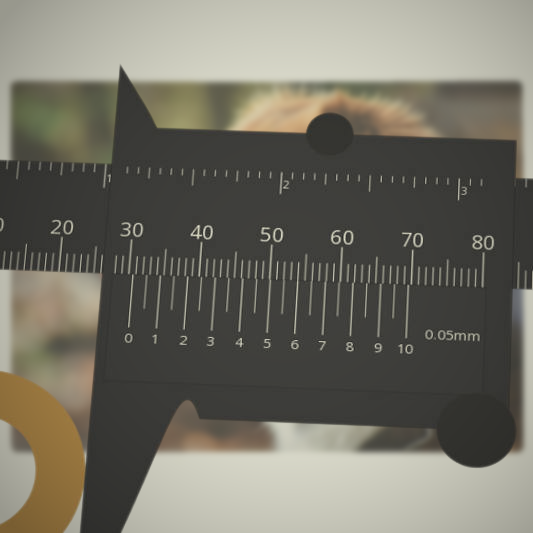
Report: 30.6mm
